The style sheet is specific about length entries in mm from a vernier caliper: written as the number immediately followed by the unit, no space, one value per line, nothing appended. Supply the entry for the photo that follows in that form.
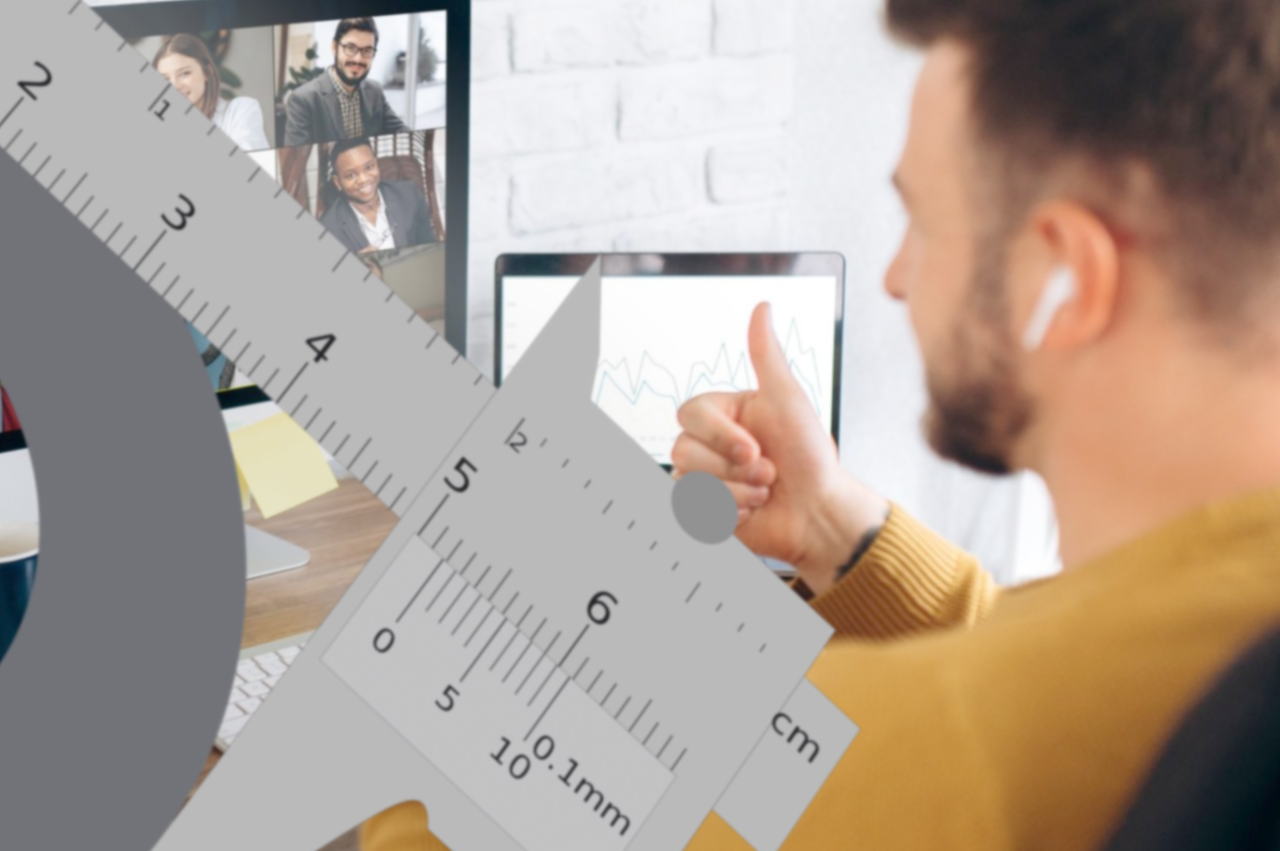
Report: 51.8mm
